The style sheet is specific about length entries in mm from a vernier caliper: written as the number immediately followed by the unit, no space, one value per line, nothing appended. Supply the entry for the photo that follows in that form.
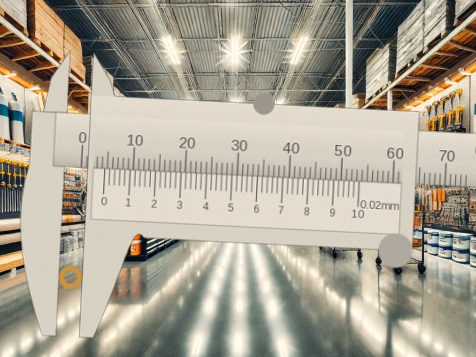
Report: 4.5mm
